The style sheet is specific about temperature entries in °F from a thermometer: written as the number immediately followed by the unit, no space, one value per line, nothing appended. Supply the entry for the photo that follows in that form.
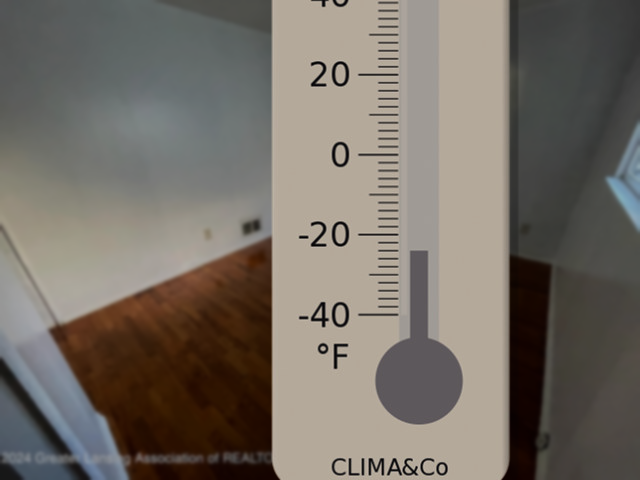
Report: -24°F
